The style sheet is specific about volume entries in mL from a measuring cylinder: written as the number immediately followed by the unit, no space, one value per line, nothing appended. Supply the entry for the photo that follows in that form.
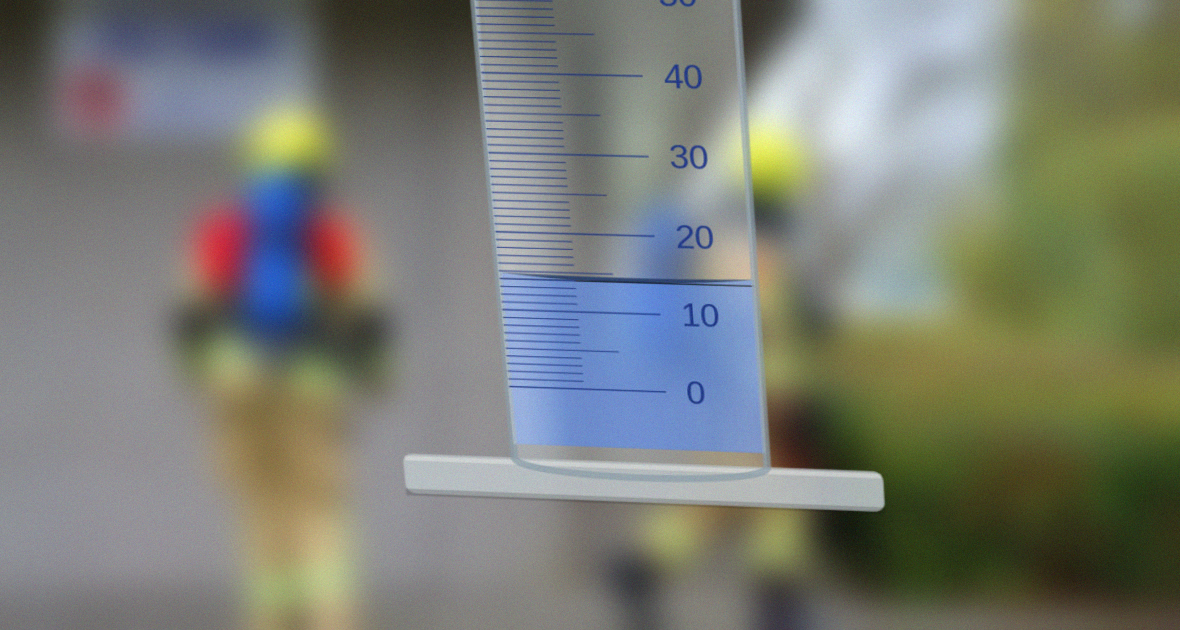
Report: 14mL
